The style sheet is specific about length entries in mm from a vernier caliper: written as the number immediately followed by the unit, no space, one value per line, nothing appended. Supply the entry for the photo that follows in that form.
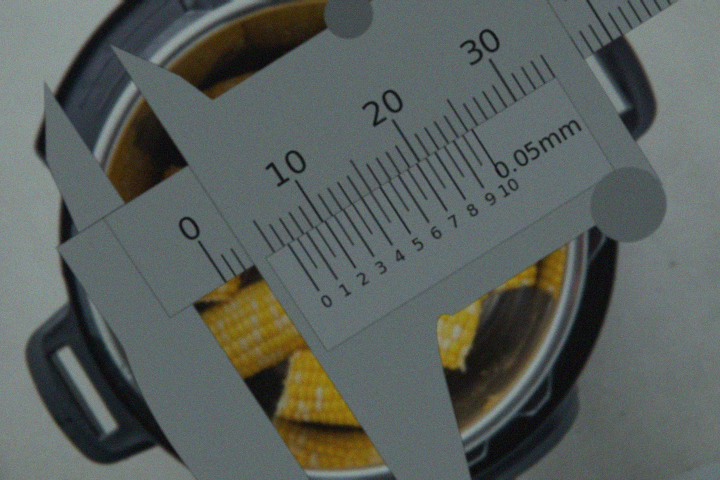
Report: 6.4mm
